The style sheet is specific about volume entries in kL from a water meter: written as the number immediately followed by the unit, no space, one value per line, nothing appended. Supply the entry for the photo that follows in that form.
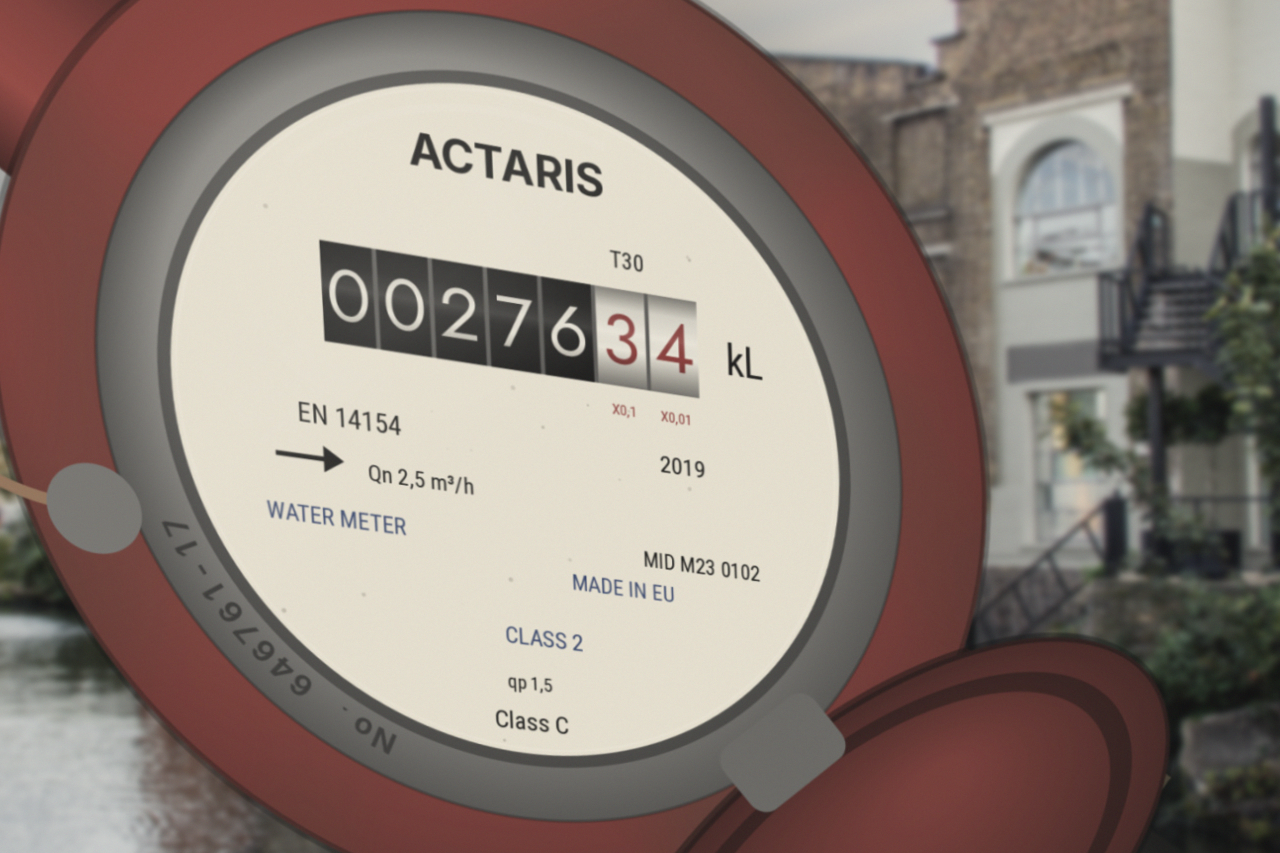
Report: 276.34kL
